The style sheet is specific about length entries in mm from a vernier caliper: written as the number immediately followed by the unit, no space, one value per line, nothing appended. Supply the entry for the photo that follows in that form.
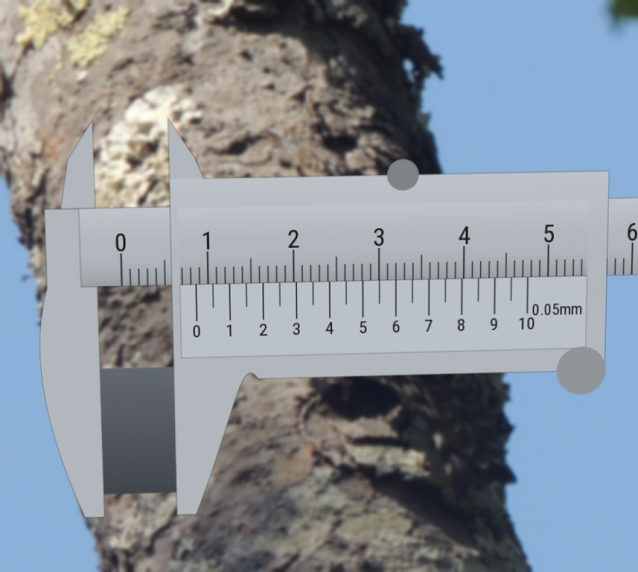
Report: 8.6mm
